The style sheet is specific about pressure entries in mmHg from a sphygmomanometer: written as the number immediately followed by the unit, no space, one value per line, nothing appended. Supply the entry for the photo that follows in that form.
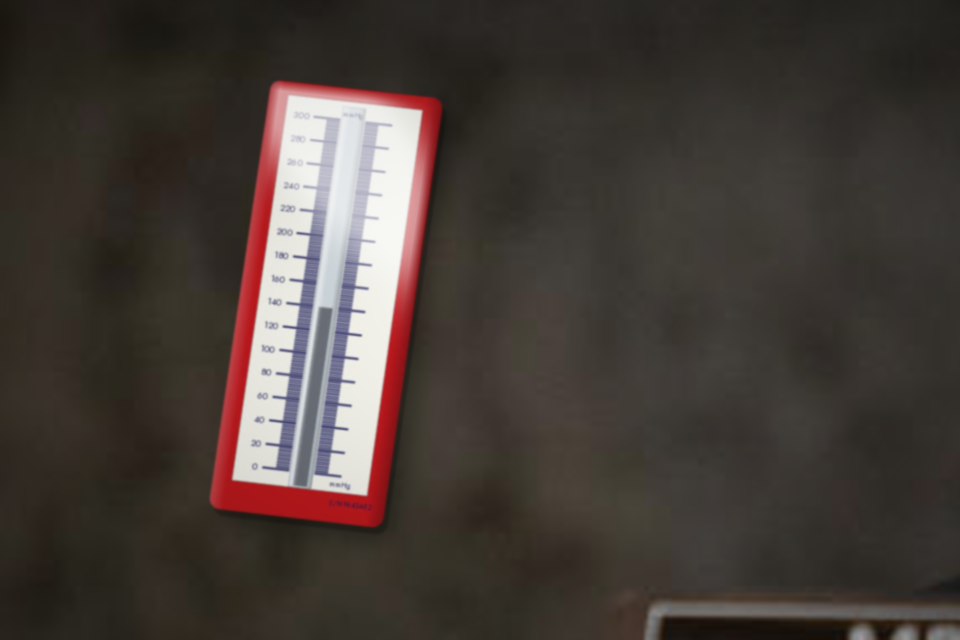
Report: 140mmHg
